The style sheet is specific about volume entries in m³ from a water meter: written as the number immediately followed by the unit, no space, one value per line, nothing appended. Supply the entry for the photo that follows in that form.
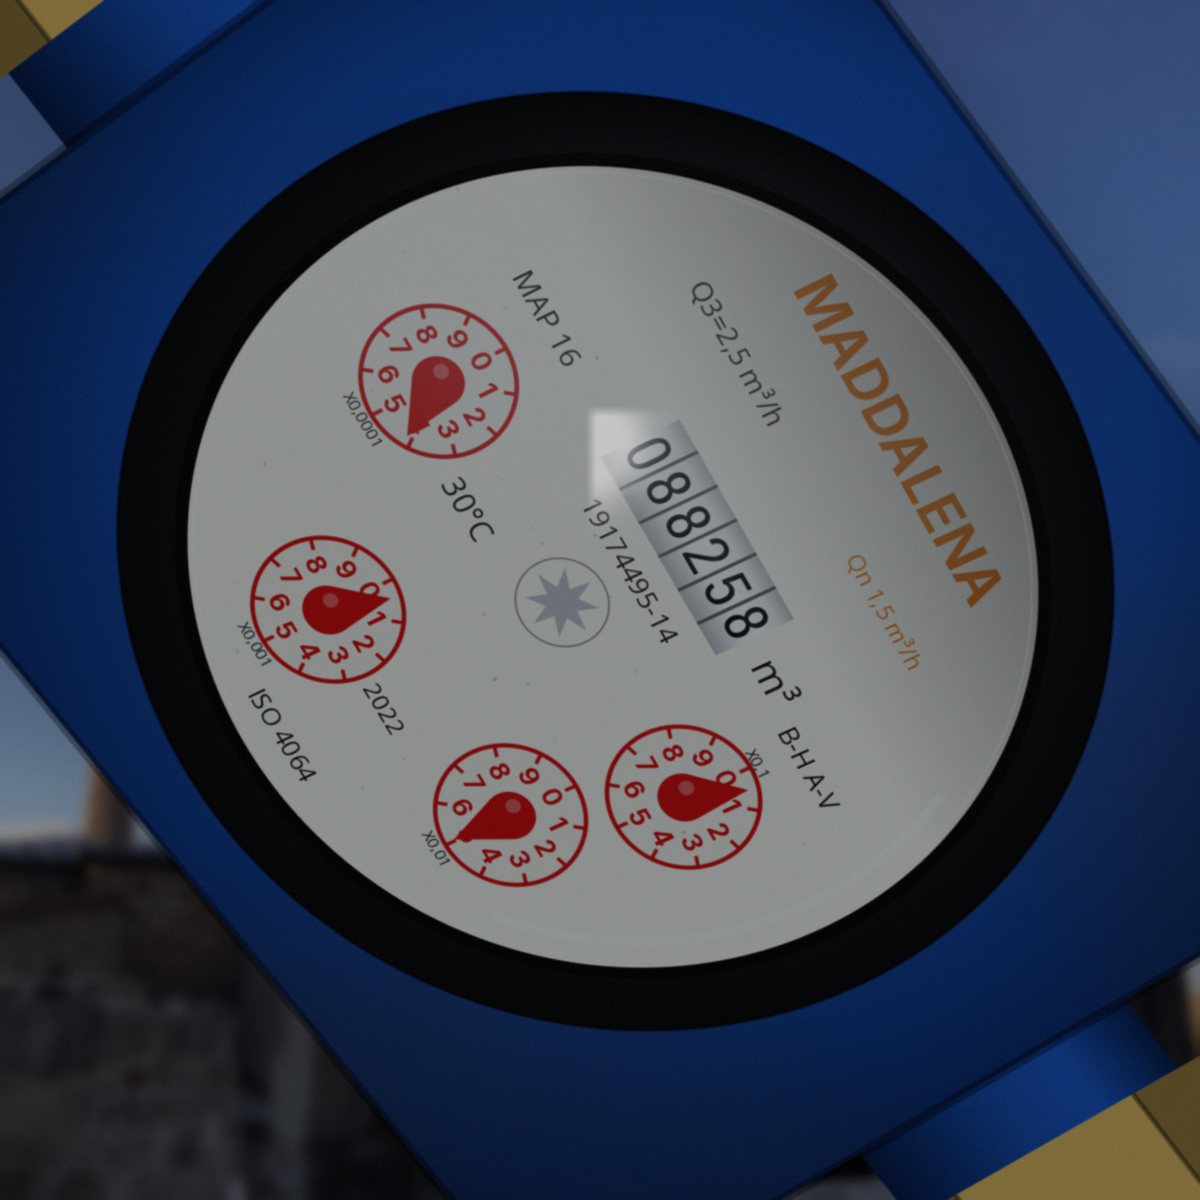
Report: 88258.0504m³
